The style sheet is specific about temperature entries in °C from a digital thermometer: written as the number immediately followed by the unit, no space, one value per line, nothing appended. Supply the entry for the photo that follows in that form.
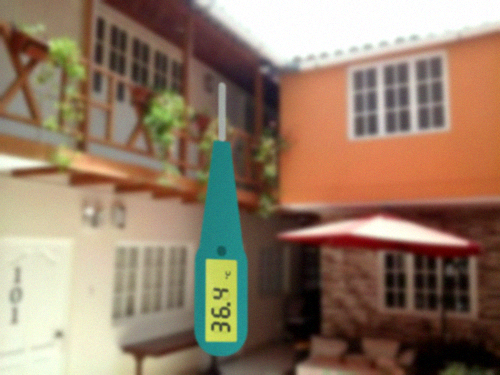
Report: 36.4°C
